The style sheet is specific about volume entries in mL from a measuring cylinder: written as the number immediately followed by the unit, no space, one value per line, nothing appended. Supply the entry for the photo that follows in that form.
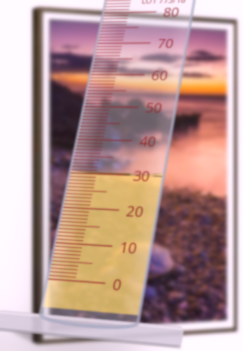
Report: 30mL
